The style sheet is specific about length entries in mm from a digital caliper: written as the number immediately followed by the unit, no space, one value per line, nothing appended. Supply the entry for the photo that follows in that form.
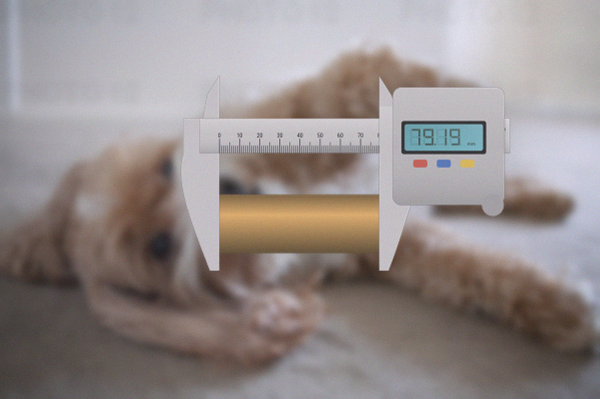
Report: 79.19mm
